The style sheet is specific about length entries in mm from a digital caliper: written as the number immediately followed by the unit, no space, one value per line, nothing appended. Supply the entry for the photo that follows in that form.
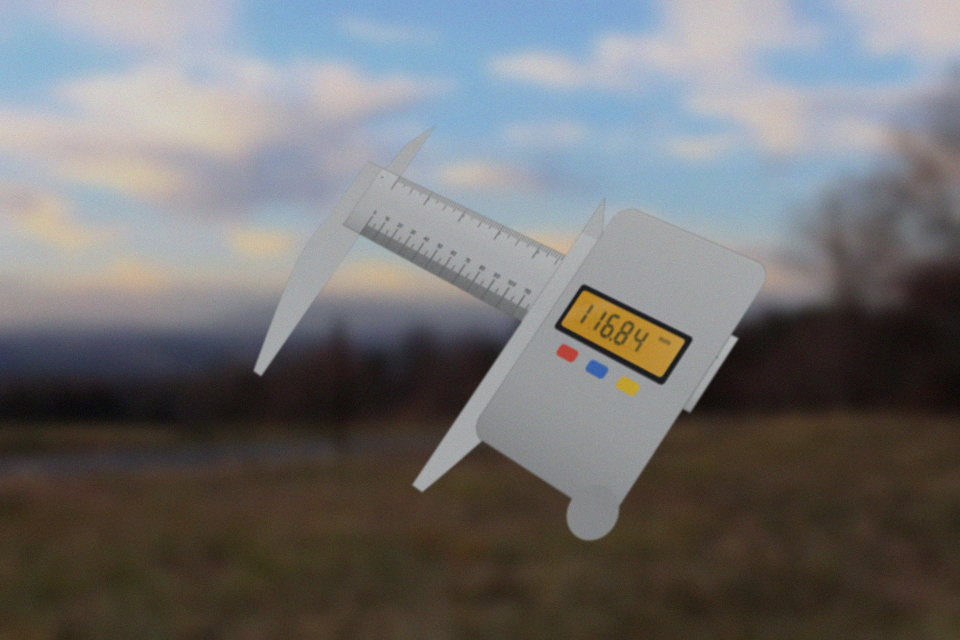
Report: 116.84mm
